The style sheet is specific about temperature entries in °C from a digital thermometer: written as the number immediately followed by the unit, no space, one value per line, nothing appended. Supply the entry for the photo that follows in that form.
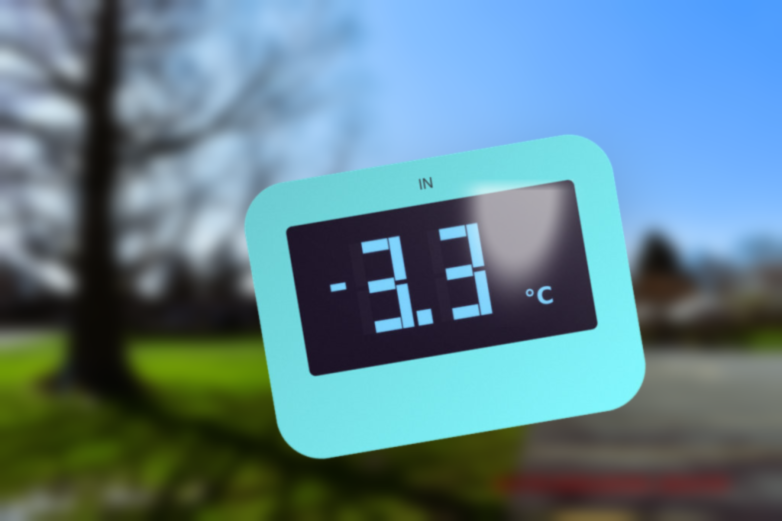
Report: -3.3°C
